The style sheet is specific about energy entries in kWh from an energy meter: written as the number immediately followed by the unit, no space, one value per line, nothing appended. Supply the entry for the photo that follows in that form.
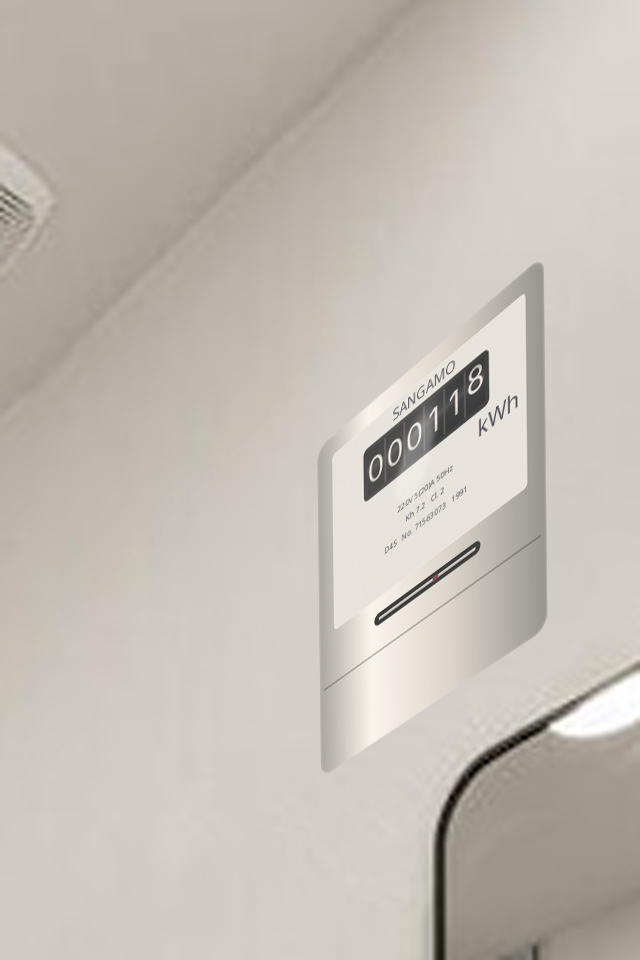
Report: 118kWh
